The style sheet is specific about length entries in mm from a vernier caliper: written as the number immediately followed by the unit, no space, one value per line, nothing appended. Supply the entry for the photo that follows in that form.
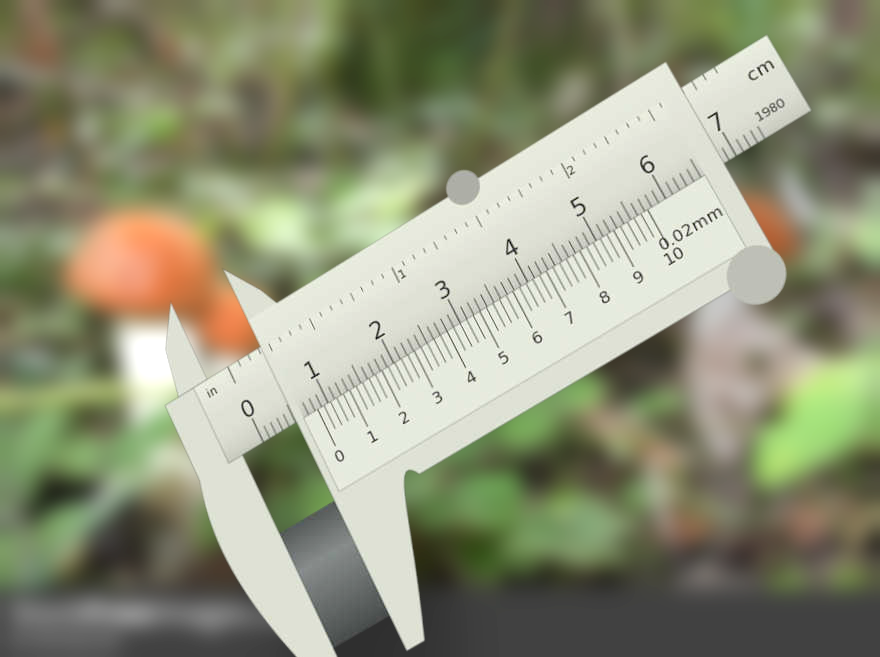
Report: 8.4mm
